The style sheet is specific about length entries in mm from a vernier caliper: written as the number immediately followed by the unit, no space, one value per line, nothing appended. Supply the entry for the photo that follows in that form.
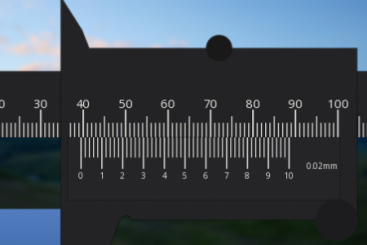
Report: 39.5mm
